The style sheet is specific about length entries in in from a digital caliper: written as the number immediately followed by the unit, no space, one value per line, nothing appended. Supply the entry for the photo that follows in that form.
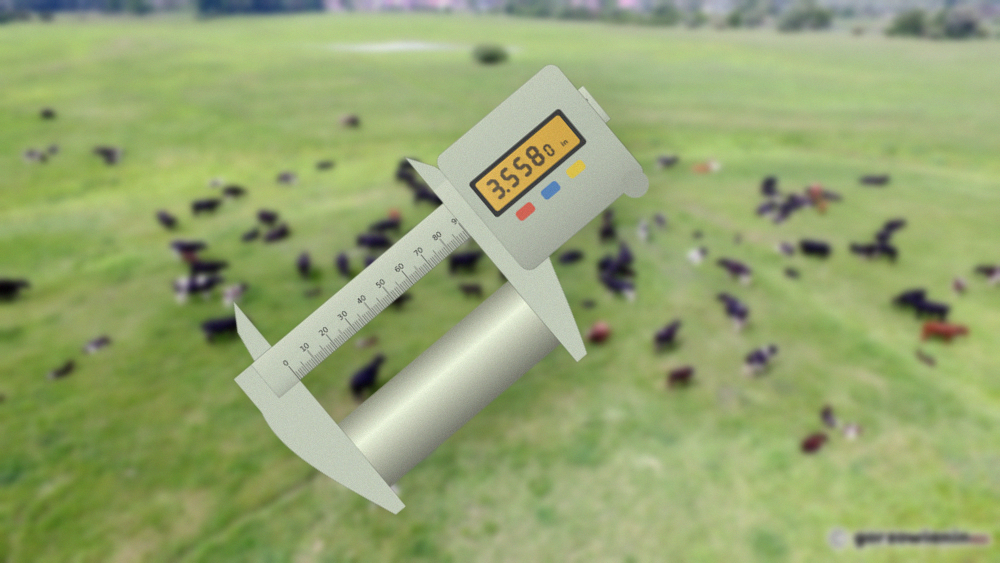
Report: 3.5580in
